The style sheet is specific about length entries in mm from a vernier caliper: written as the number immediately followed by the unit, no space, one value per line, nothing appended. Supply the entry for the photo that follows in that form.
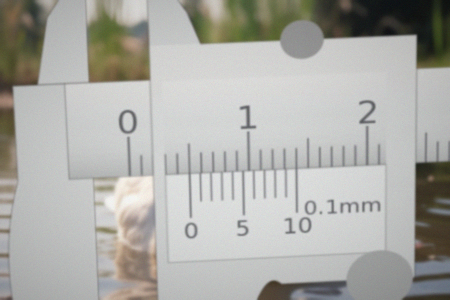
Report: 5.0mm
